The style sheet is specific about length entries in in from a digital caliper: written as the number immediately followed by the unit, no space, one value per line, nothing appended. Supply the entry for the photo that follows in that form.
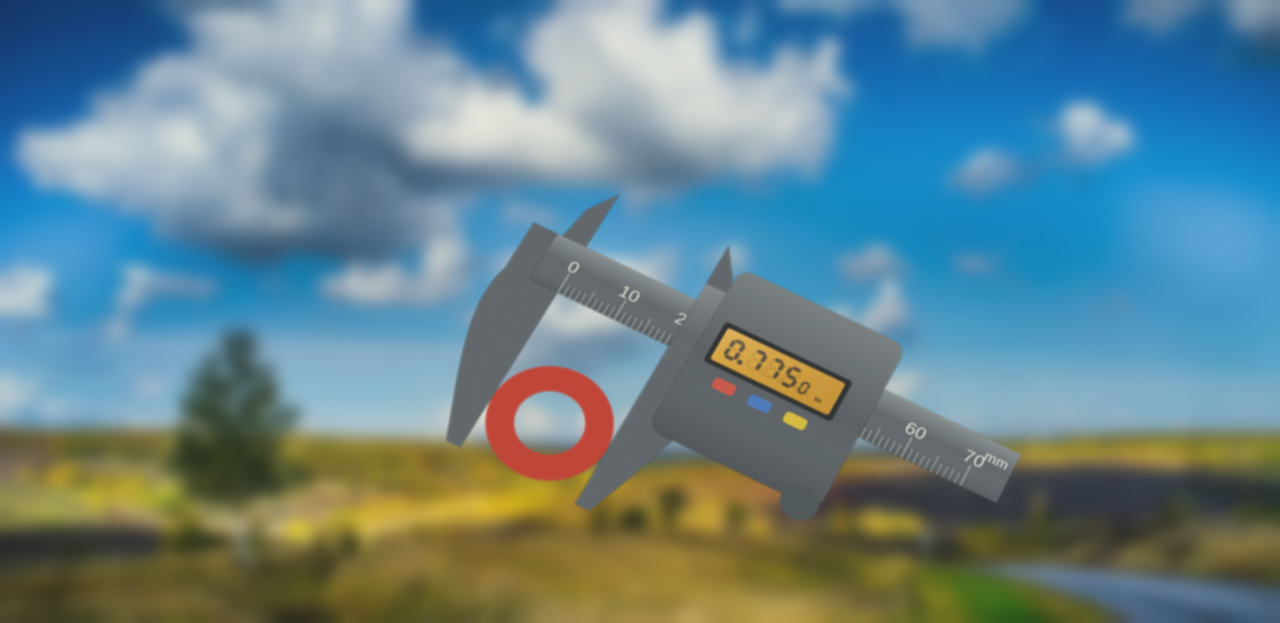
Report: 0.7750in
